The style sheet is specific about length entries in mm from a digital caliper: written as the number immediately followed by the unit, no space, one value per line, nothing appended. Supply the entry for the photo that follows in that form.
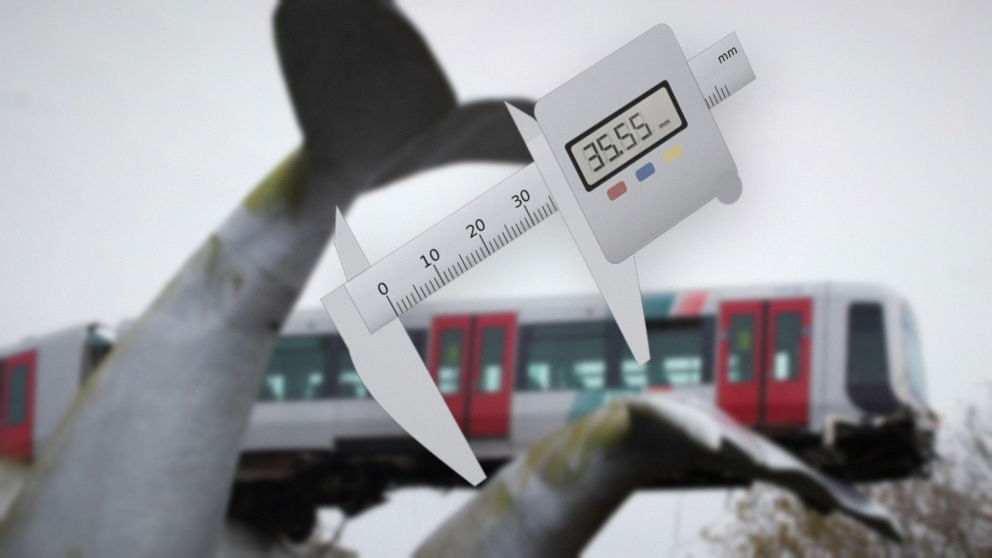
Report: 35.55mm
